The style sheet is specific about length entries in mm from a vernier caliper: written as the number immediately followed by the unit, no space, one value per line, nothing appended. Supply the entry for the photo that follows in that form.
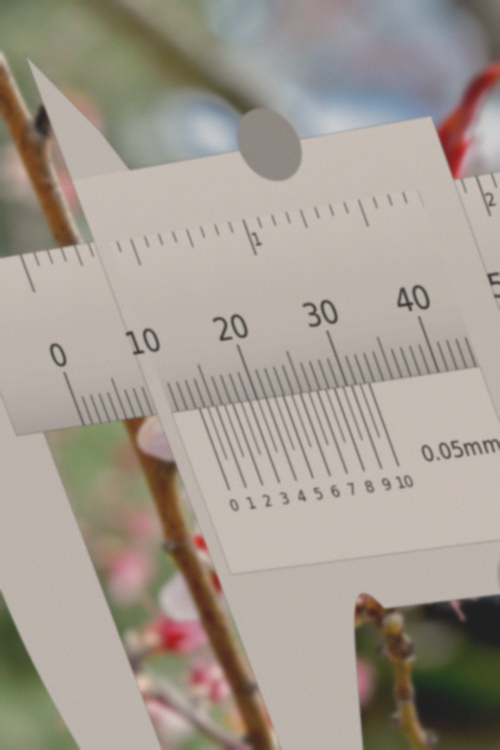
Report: 13.4mm
